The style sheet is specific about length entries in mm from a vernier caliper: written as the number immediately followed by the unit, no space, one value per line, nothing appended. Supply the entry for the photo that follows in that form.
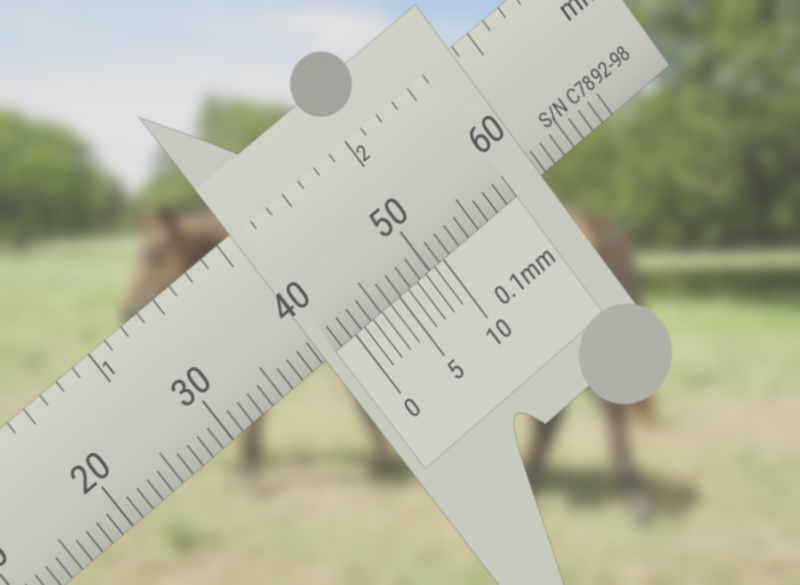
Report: 42.4mm
